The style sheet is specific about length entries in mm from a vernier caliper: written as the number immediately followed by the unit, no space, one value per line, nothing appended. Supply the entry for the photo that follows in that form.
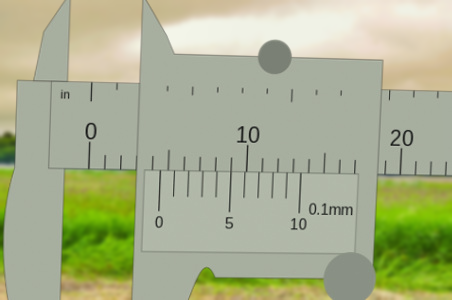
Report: 4.5mm
